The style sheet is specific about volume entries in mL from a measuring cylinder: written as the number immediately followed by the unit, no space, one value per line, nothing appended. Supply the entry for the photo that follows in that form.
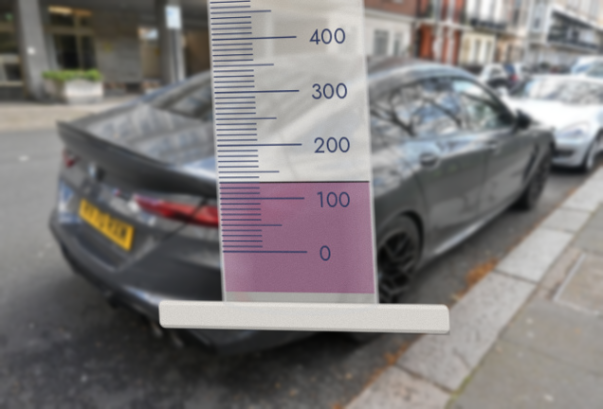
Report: 130mL
